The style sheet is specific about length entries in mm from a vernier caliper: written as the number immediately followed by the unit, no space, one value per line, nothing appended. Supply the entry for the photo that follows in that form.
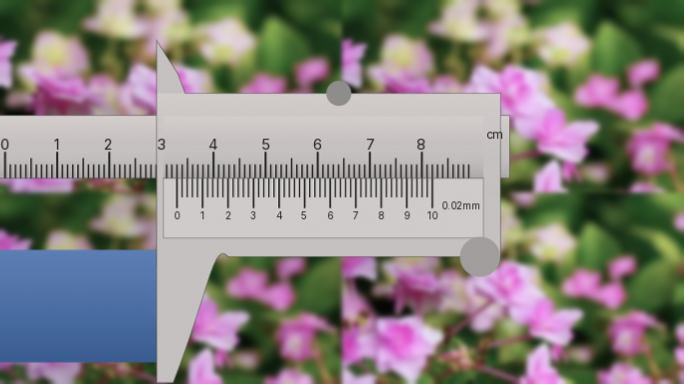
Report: 33.0mm
